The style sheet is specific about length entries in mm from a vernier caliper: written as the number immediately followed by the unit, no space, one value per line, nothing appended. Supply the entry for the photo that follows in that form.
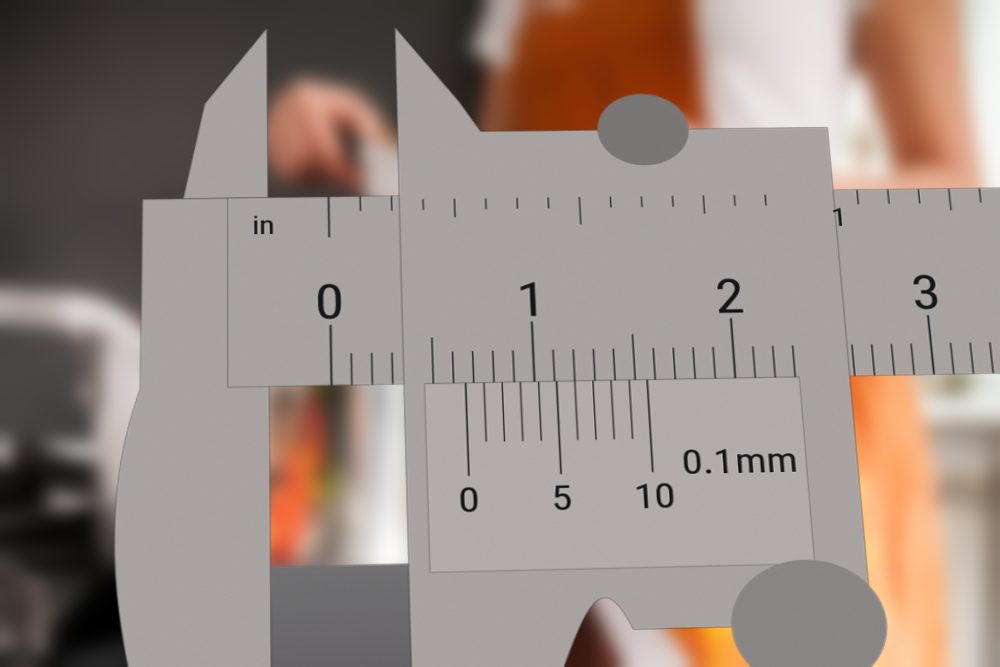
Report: 6.6mm
